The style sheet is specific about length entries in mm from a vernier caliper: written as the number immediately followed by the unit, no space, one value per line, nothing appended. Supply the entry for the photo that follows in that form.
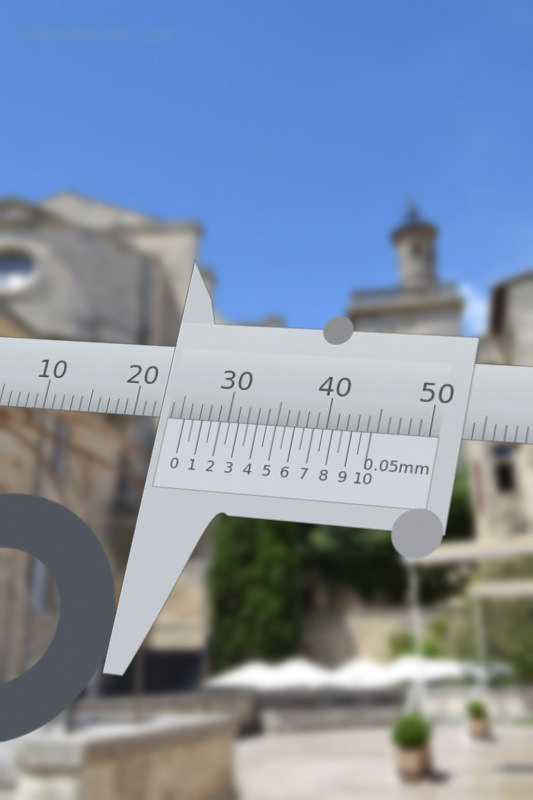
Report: 25.4mm
